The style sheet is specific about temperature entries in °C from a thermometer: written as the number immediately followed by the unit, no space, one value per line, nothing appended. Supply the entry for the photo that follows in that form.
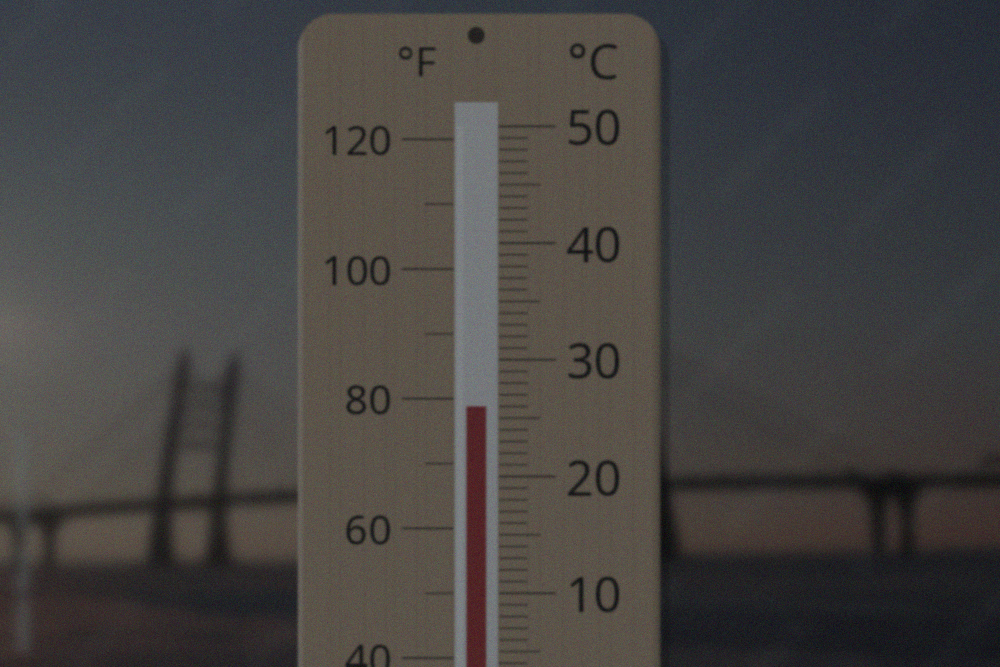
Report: 26°C
